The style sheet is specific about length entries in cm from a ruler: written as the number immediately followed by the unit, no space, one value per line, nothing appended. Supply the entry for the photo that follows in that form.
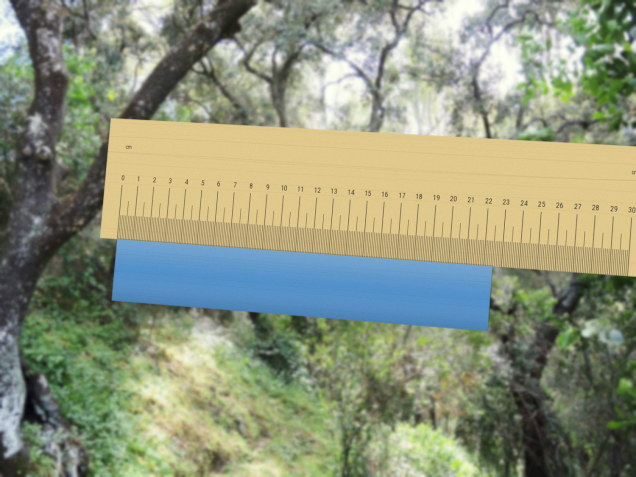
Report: 22.5cm
